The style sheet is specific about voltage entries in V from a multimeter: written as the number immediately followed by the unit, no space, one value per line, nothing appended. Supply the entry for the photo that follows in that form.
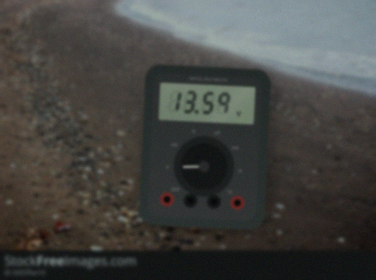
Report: 13.59V
